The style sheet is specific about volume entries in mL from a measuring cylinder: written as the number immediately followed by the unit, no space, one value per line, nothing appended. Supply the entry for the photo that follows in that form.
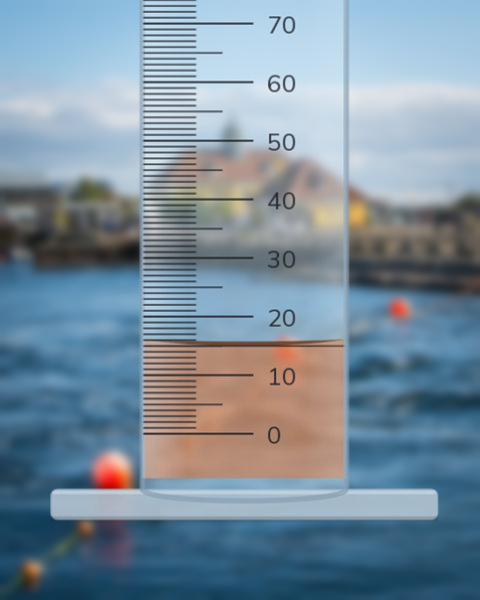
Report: 15mL
